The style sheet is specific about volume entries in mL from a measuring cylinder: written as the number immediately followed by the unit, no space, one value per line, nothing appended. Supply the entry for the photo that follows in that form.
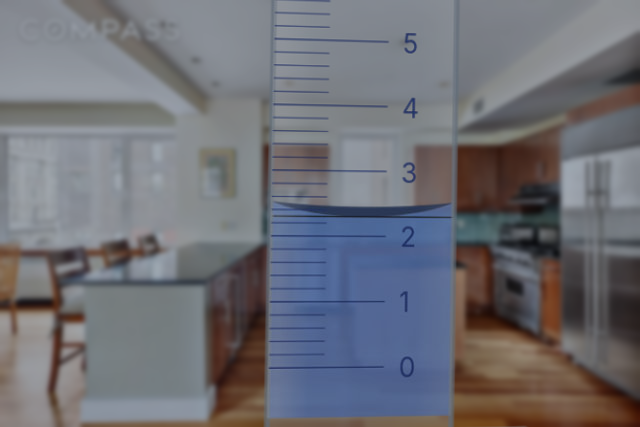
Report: 2.3mL
